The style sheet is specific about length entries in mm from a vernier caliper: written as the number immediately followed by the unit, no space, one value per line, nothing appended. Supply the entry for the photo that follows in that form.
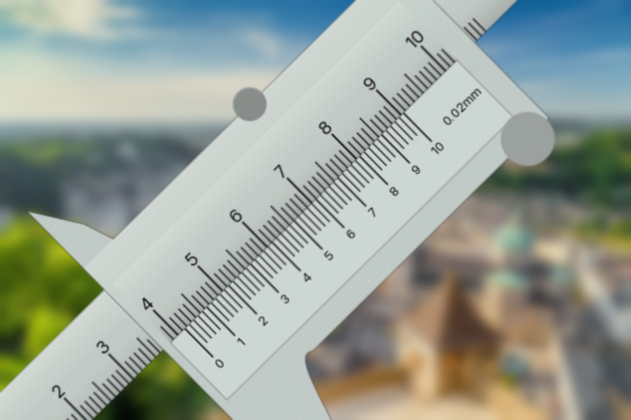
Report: 41.5mm
